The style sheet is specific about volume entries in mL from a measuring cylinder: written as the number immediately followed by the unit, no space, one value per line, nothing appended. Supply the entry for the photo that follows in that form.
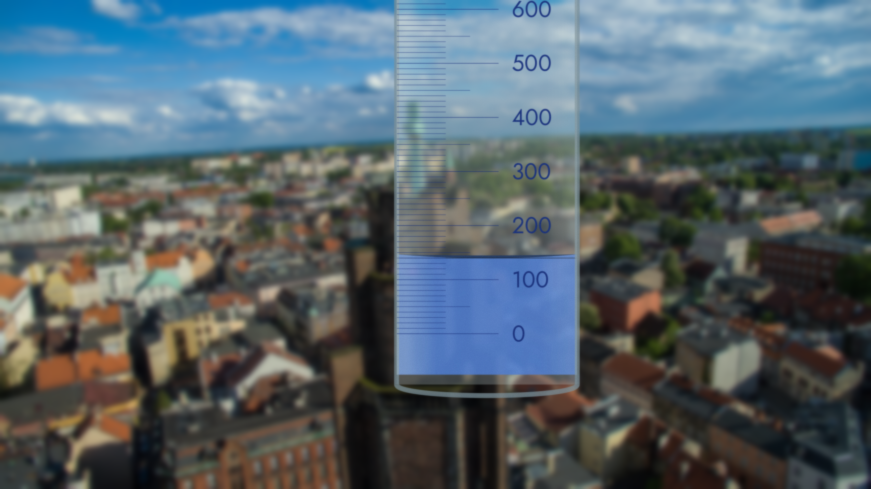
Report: 140mL
